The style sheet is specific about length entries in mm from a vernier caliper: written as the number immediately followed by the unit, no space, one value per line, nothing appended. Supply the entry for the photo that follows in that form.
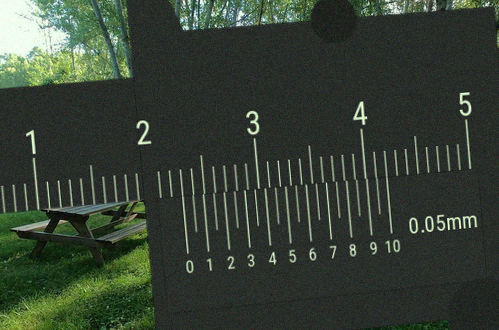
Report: 23.0mm
